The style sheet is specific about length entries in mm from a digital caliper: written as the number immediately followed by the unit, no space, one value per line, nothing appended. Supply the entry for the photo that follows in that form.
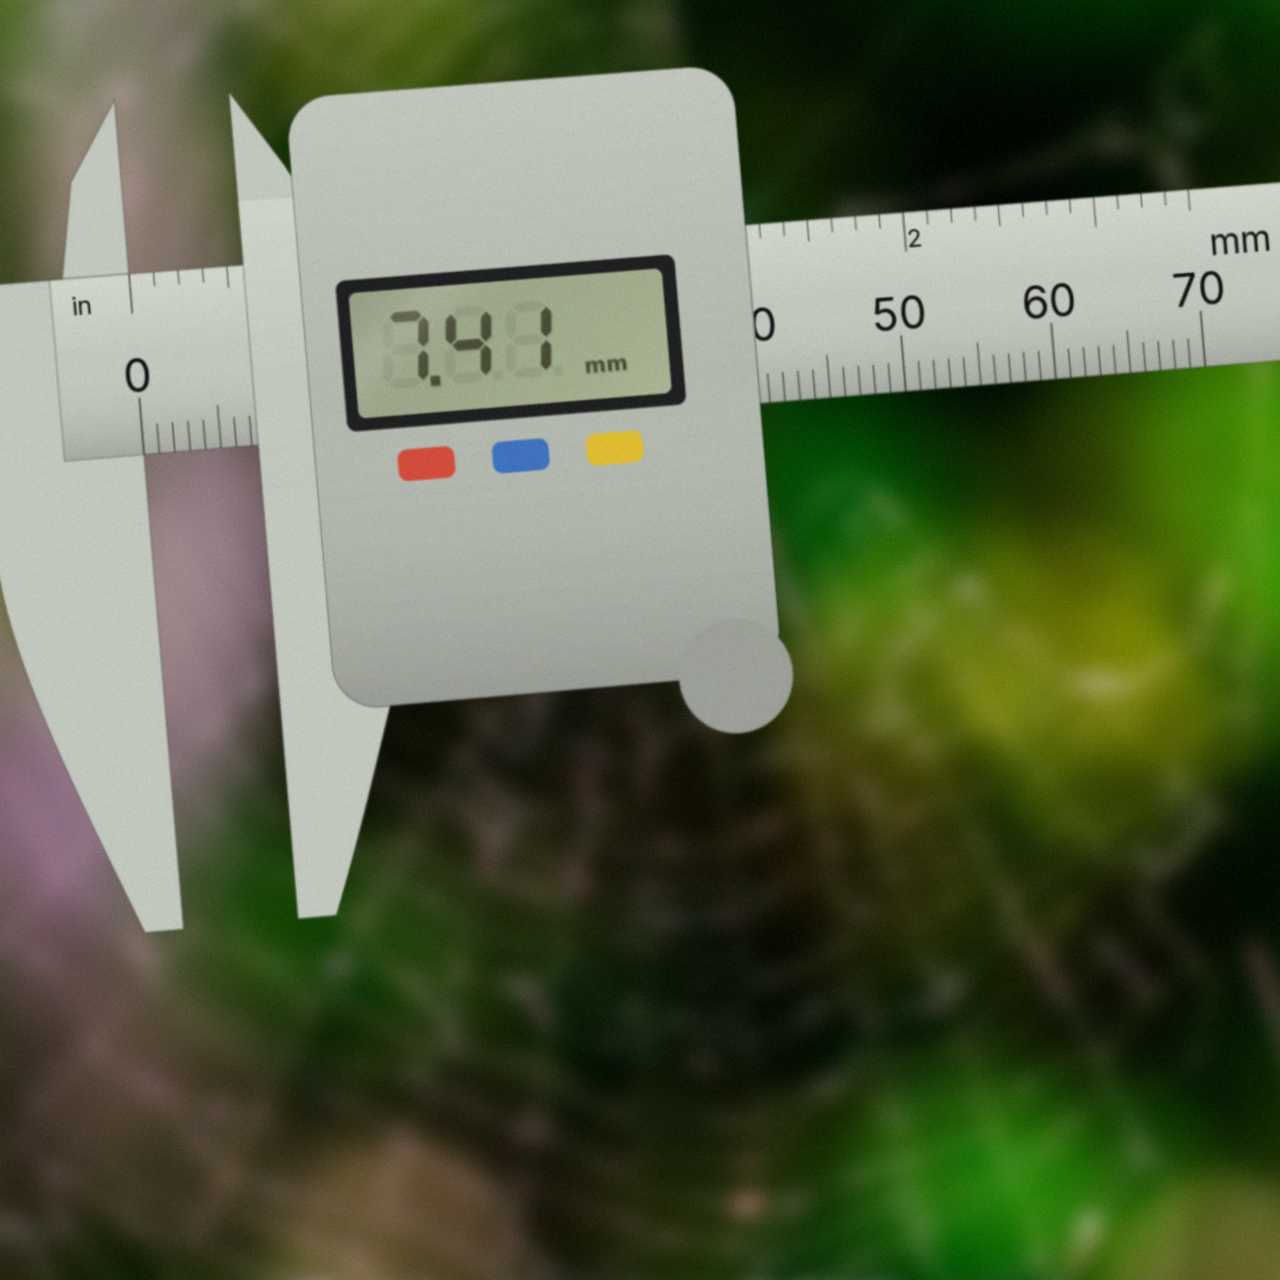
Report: 7.41mm
